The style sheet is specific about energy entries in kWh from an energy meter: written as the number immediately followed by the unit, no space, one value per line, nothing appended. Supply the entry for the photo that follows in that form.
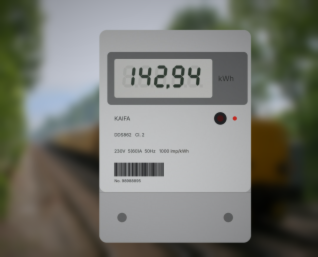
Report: 142.94kWh
